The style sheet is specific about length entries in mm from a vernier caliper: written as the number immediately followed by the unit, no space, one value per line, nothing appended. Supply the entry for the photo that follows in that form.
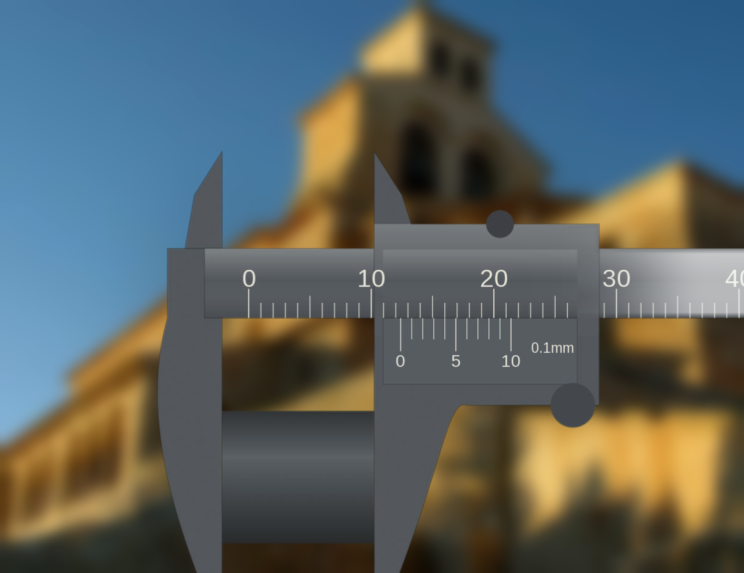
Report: 12.4mm
